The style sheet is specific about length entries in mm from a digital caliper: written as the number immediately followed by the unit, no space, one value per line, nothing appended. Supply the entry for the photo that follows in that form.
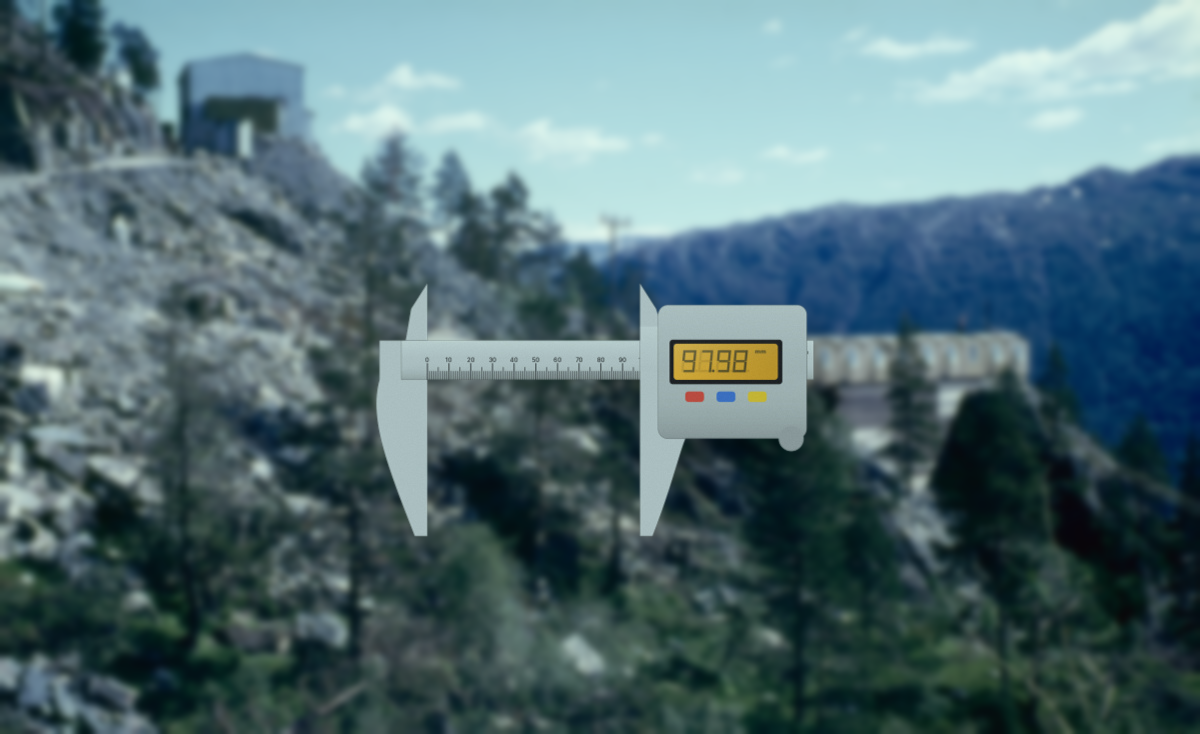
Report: 97.98mm
